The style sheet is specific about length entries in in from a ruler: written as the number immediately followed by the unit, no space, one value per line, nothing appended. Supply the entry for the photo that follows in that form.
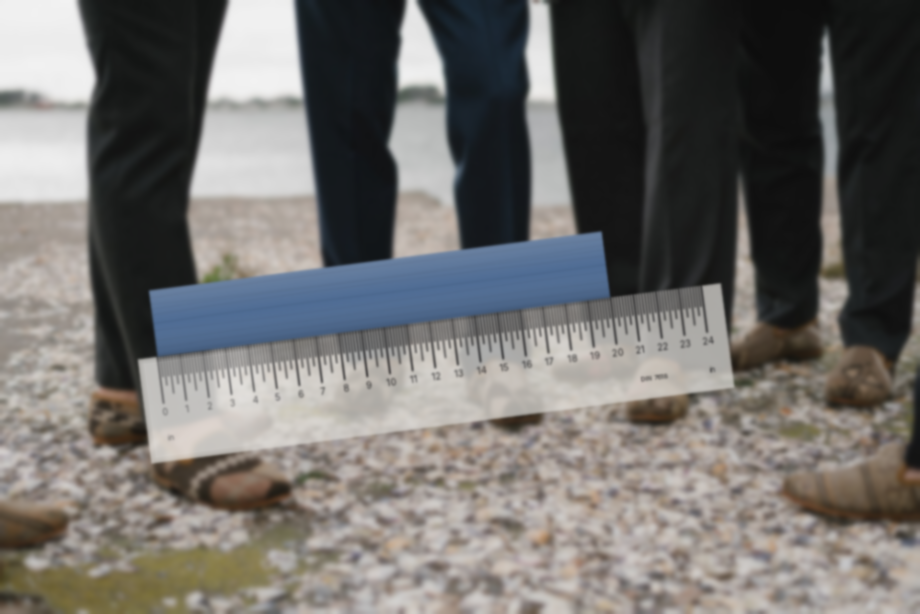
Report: 20in
